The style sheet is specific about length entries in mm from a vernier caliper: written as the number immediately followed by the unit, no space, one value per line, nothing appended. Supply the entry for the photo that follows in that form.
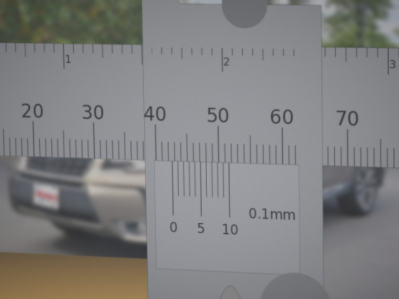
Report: 42.6mm
